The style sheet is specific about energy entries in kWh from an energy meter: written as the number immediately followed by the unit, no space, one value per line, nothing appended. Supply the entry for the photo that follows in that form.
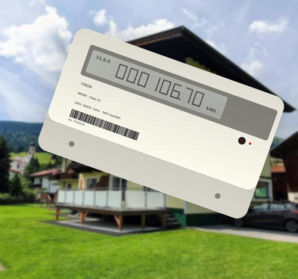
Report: 106.70kWh
